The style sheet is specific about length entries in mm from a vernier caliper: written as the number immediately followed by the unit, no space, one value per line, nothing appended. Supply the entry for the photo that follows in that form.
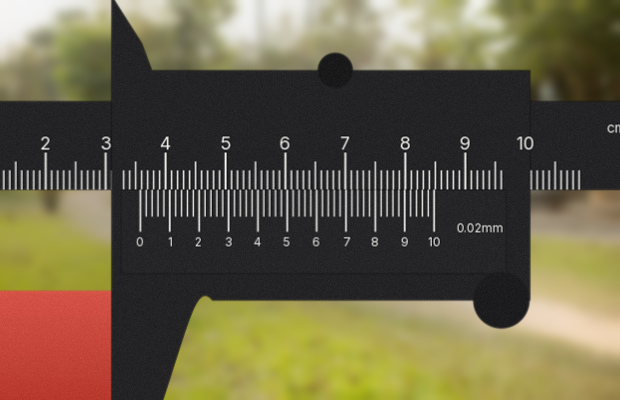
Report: 35.8mm
